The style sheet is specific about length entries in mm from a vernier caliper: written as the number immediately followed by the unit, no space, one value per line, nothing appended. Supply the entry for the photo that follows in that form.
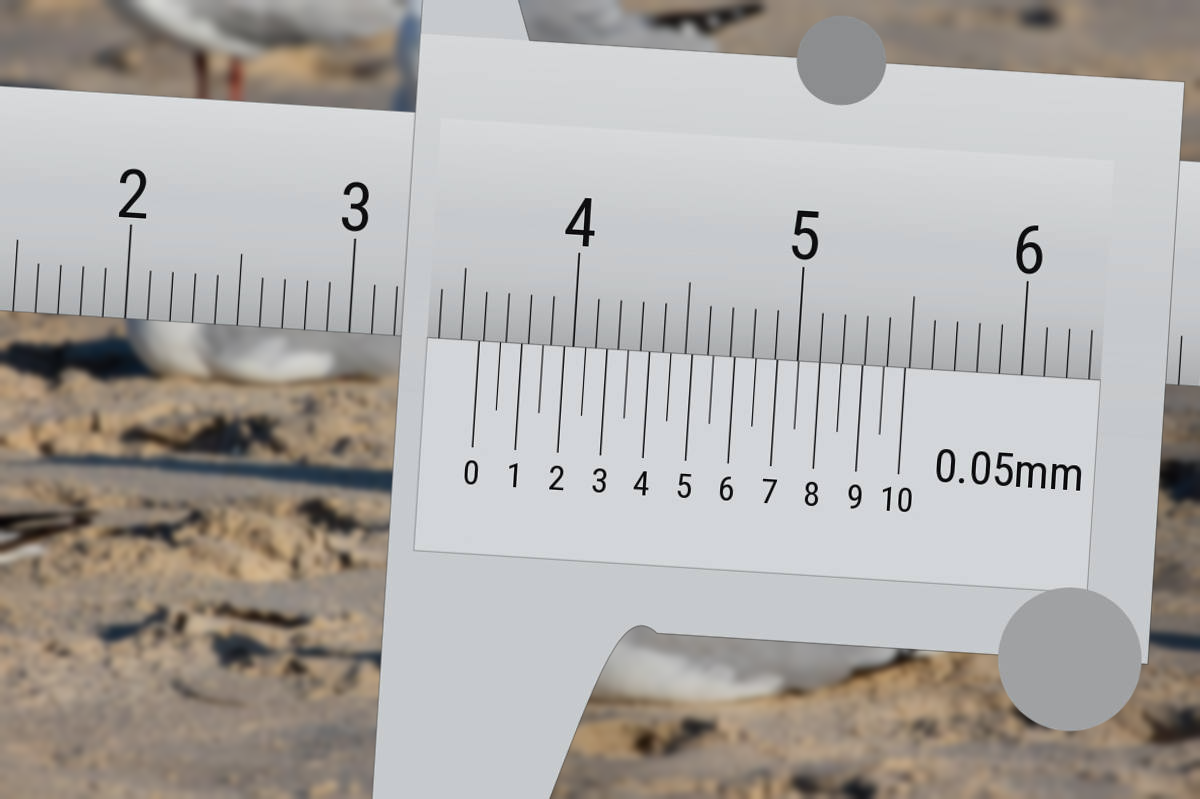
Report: 35.8mm
